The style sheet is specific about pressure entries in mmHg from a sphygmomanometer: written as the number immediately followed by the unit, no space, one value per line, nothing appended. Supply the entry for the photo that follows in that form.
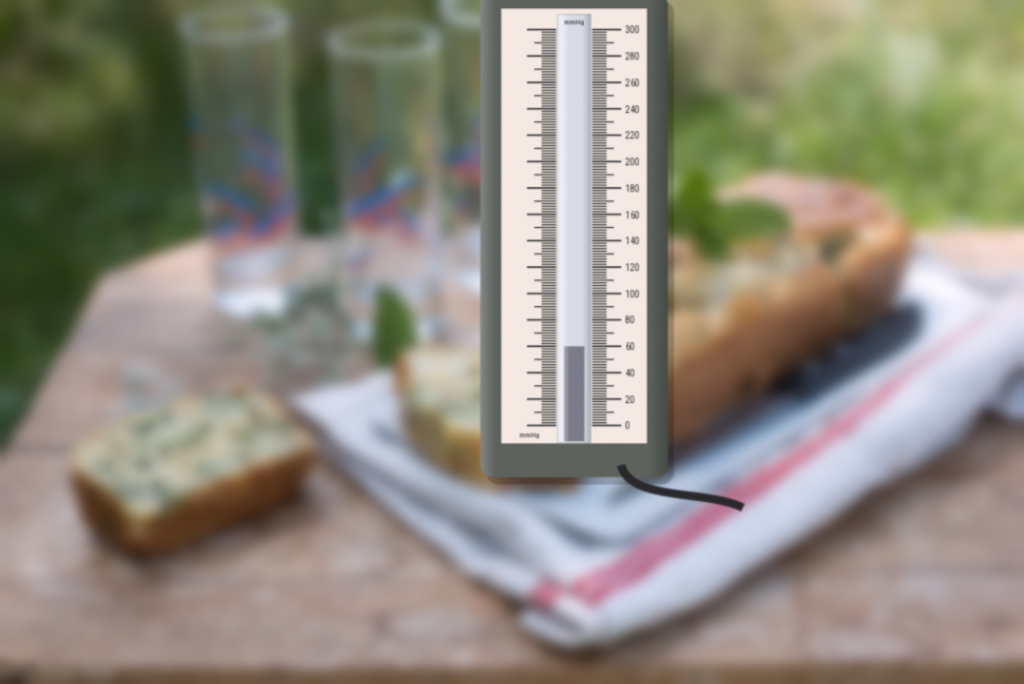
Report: 60mmHg
